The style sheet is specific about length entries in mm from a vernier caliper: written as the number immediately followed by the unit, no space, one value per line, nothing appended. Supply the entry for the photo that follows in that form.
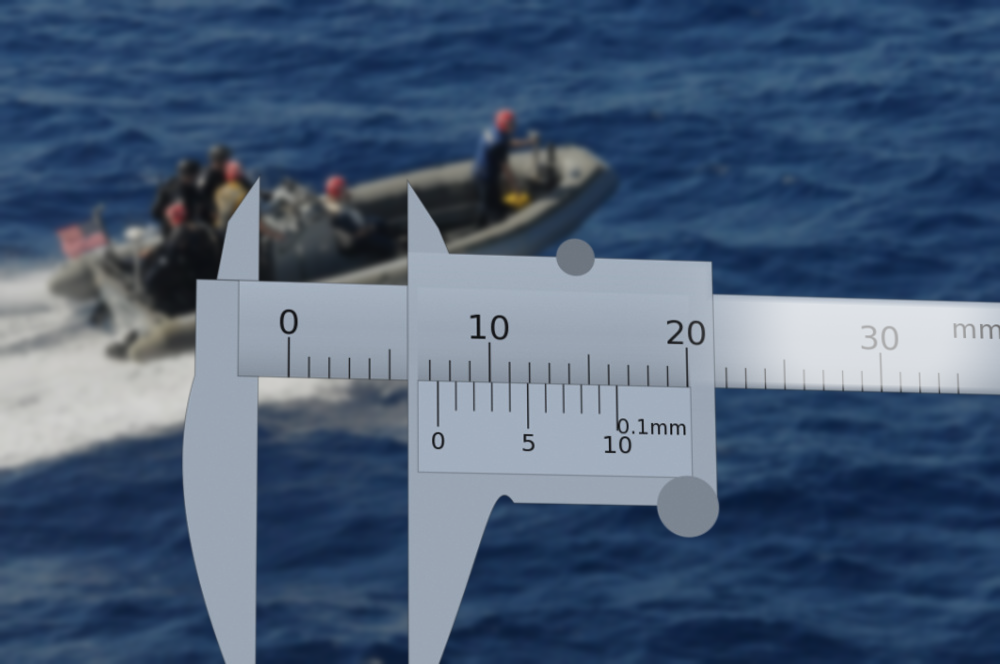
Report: 7.4mm
